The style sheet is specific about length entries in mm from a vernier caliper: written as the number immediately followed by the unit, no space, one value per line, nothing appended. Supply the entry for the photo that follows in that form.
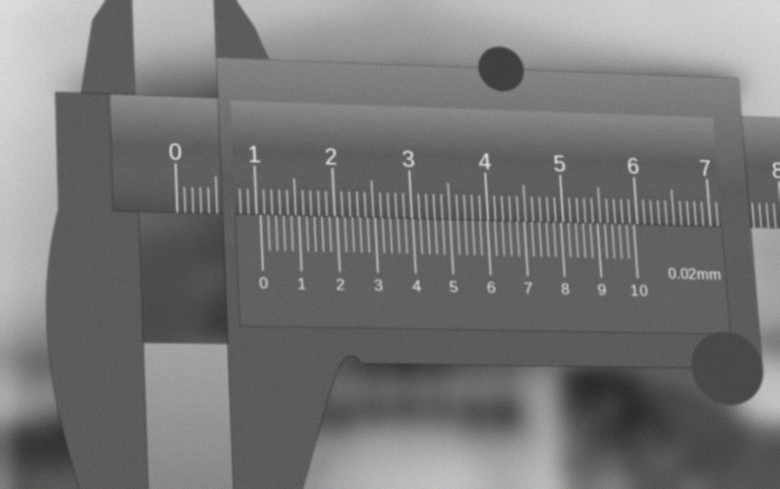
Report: 10.5mm
